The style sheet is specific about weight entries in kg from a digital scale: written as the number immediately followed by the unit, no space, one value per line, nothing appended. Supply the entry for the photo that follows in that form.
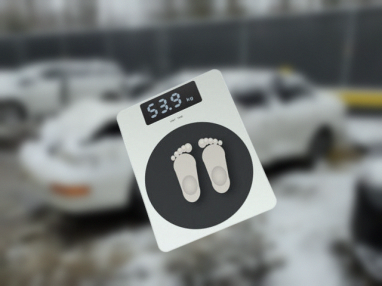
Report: 53.9kg
